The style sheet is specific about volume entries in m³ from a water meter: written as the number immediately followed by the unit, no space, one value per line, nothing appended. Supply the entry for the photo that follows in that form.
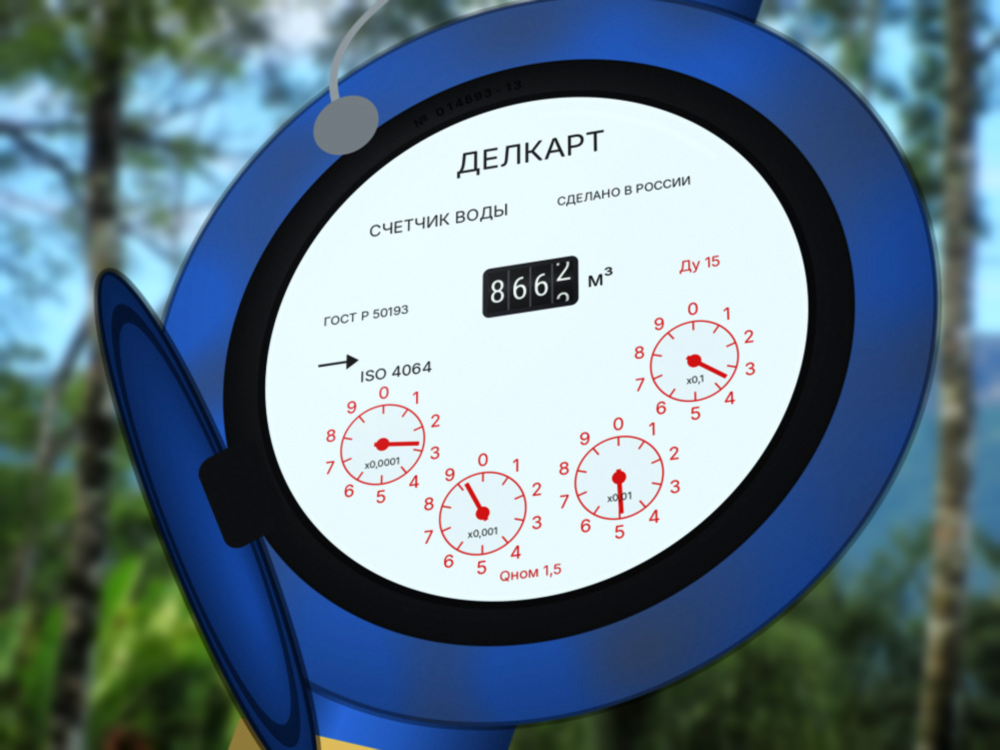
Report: 8662.3492m³
